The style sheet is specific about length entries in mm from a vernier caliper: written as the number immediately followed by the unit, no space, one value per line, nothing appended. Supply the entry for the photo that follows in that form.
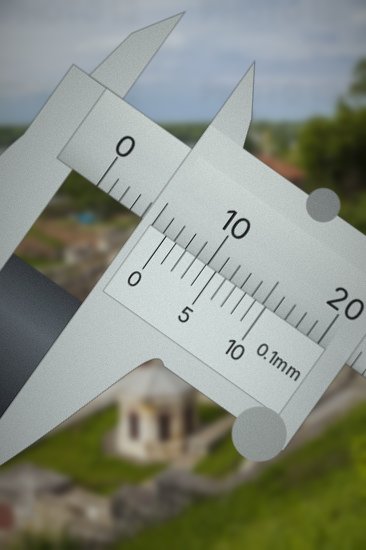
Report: 6.3mm
